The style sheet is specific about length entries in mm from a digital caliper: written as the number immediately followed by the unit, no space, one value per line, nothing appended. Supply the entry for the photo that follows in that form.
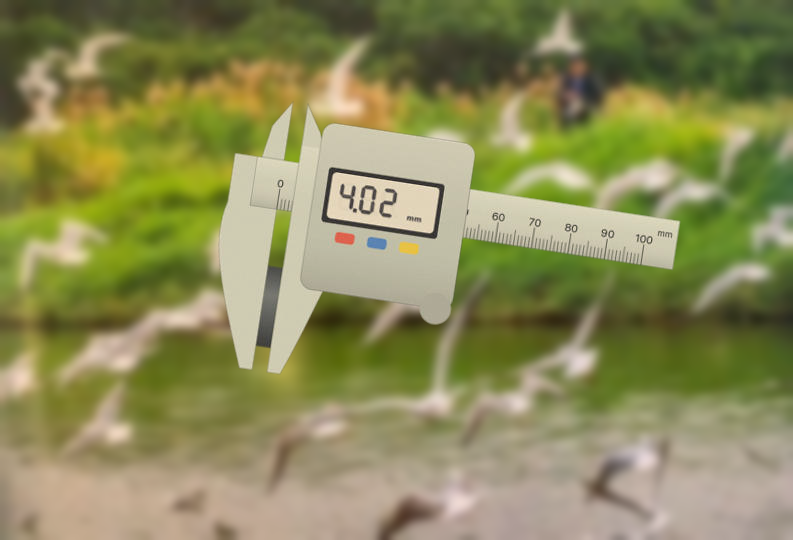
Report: 4.02mm
